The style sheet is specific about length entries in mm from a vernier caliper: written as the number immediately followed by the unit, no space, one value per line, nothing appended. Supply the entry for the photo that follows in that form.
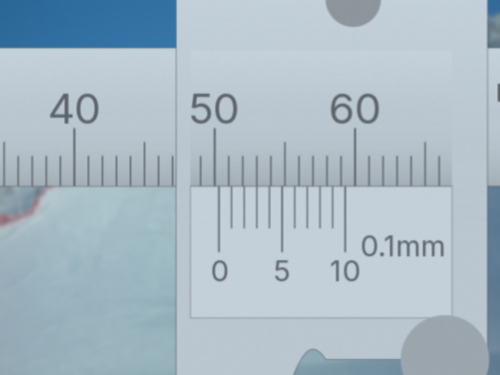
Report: 50.3mm
